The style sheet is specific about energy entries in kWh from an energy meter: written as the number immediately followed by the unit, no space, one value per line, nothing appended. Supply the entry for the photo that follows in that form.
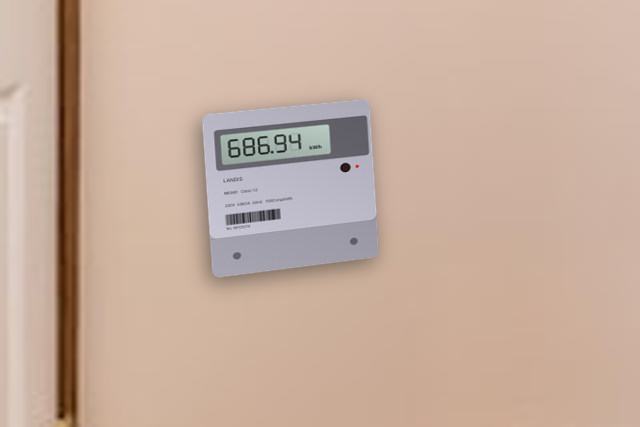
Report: 686.94kWh
